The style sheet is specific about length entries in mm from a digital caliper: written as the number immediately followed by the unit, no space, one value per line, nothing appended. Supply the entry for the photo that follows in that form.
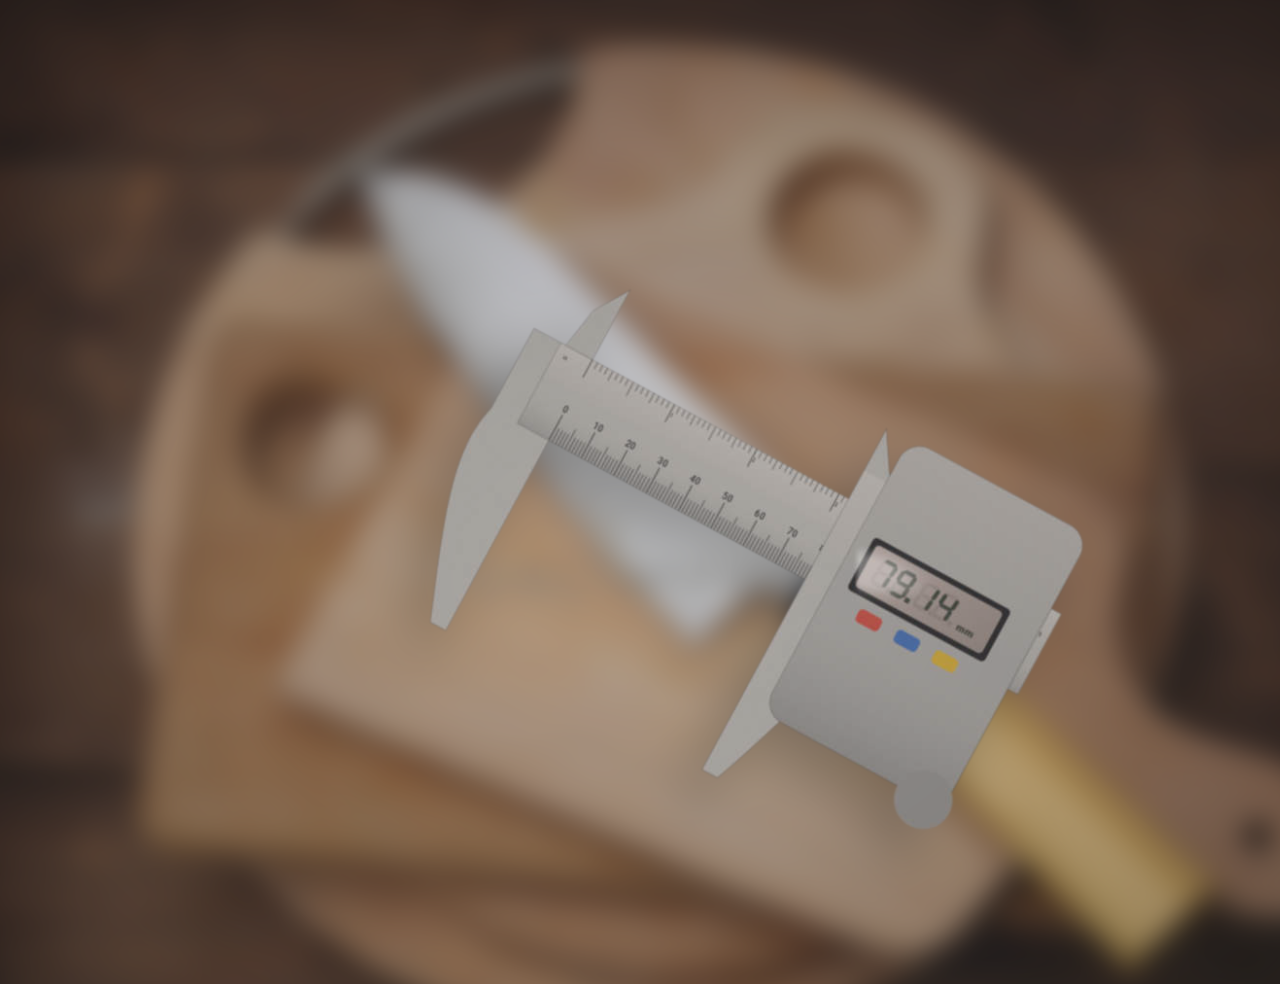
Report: 79.14mm
